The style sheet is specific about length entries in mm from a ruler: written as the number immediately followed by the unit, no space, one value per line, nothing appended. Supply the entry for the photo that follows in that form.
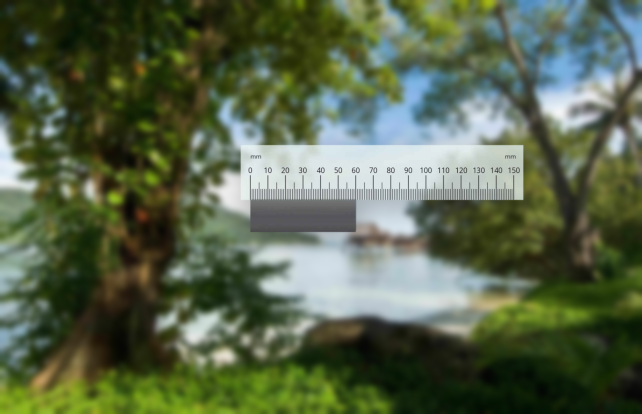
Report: 60mm
